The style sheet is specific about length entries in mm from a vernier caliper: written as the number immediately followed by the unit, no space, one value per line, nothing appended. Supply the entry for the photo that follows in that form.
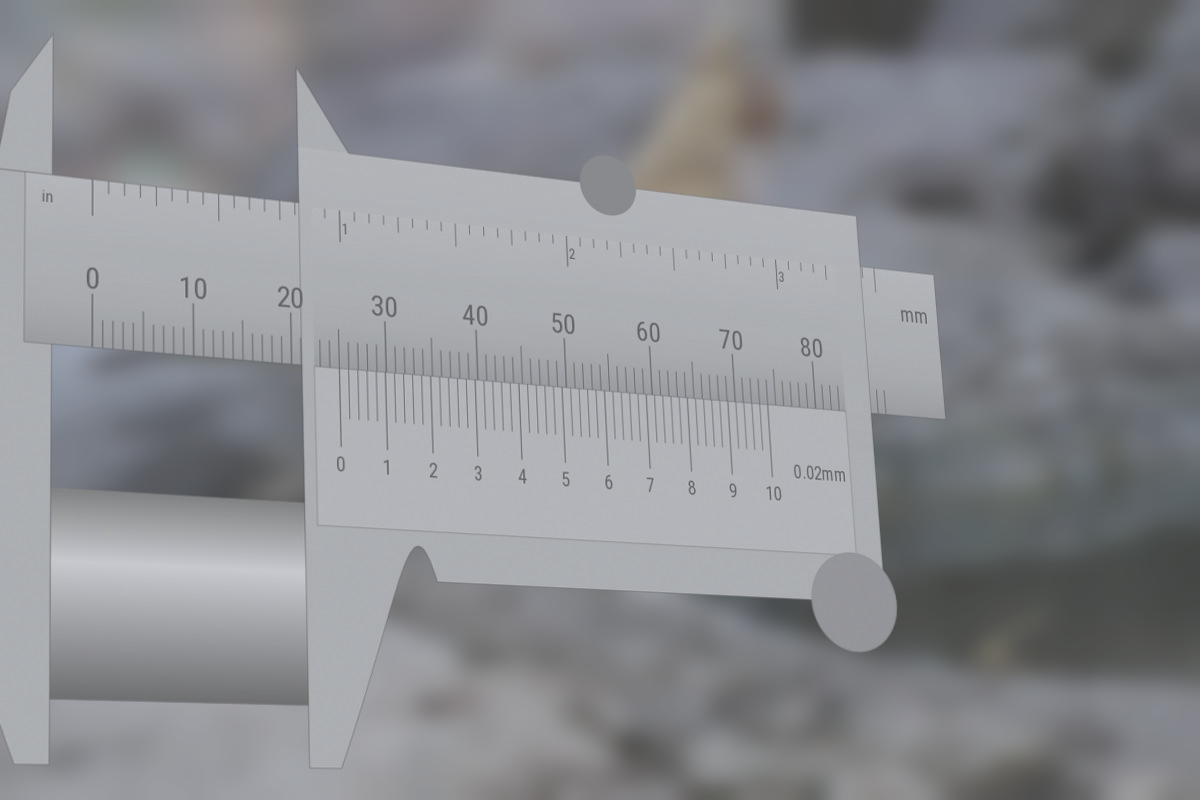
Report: 25.0mm
